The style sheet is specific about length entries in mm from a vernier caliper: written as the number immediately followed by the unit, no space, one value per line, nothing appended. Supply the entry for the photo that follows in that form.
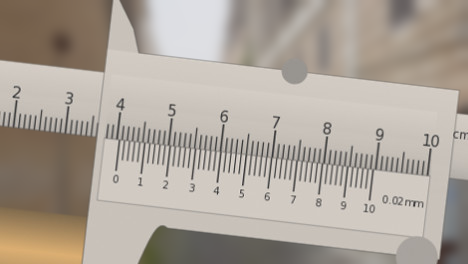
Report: 40.5mm
